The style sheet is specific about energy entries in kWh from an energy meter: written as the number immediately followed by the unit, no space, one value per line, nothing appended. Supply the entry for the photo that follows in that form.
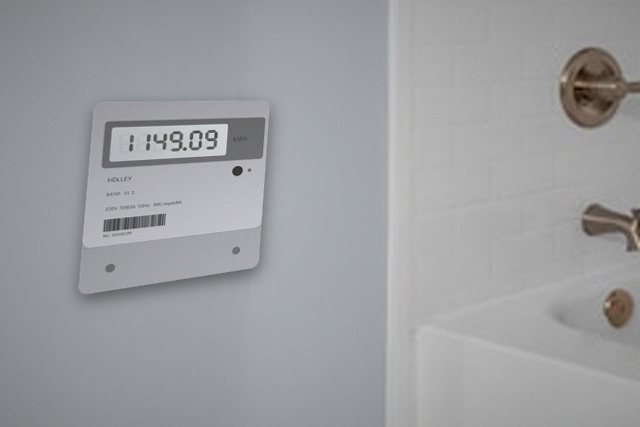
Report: 1149.09kWh
